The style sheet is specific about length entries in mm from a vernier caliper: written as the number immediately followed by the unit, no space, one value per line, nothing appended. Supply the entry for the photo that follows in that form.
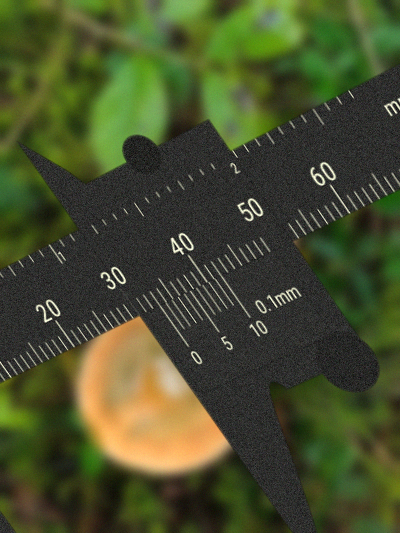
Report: 33.0mm
